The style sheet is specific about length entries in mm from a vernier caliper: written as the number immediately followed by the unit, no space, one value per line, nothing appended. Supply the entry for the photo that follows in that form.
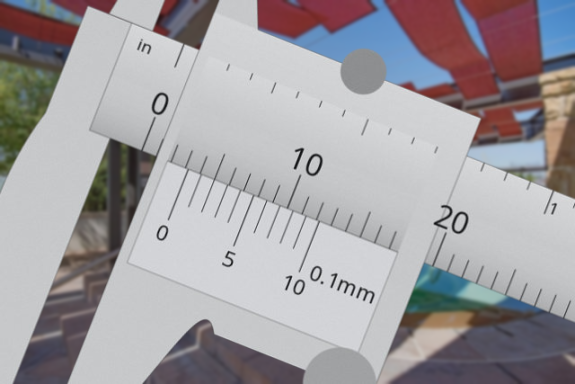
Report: 3.2mm
